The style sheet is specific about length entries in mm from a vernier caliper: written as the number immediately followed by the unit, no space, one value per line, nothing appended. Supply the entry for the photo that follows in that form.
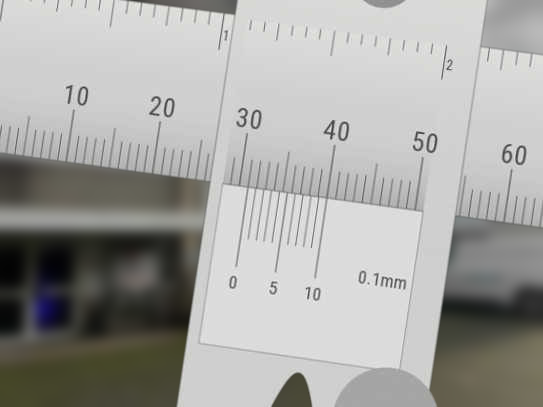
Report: 31.0mm
